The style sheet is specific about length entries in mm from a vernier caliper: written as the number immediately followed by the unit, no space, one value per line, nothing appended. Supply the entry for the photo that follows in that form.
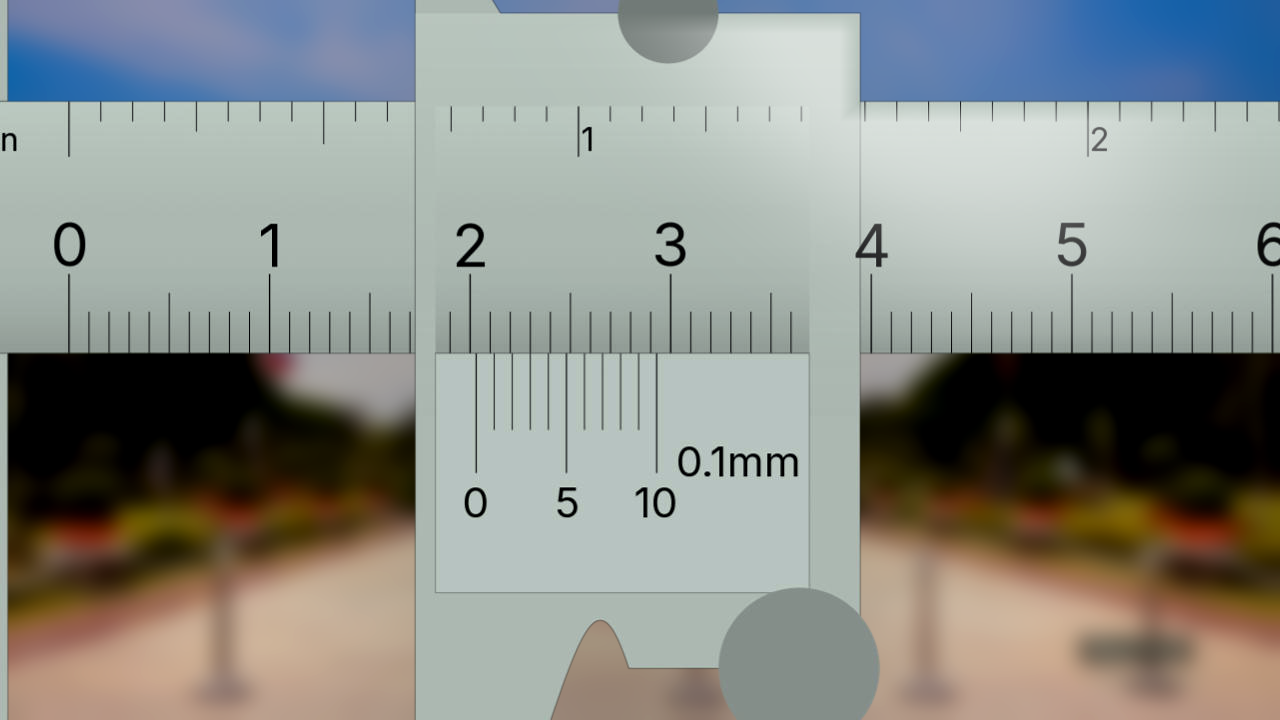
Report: 20.3mm
